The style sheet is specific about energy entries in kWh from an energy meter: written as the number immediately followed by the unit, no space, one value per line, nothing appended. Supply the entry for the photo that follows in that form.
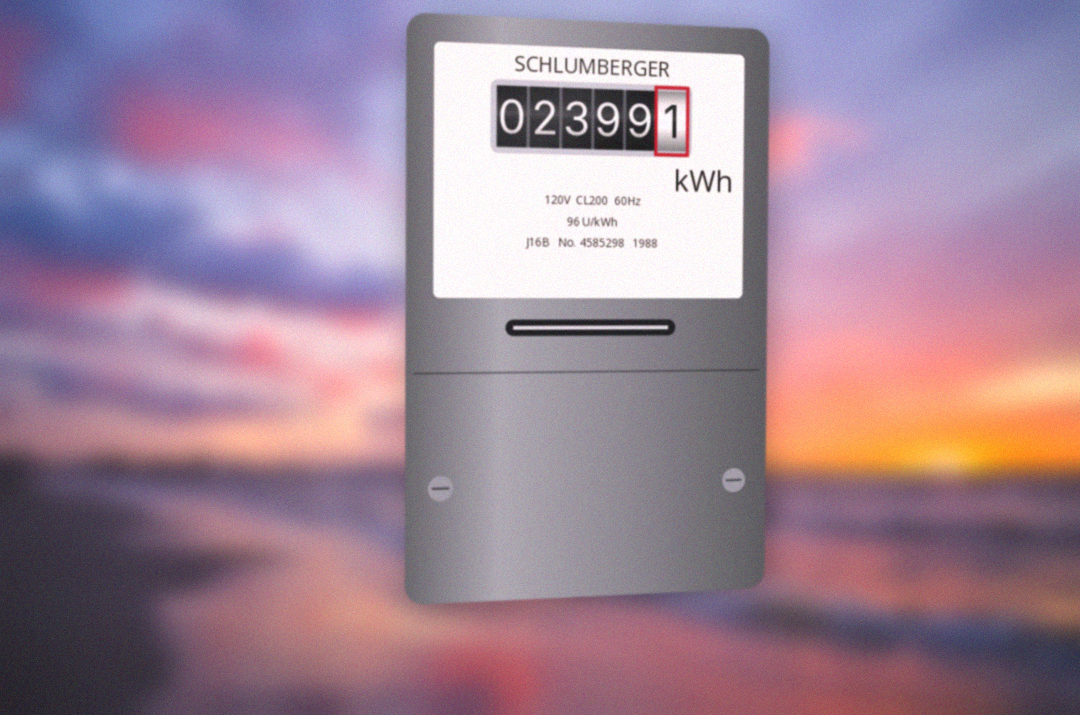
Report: 2399.1kWh
